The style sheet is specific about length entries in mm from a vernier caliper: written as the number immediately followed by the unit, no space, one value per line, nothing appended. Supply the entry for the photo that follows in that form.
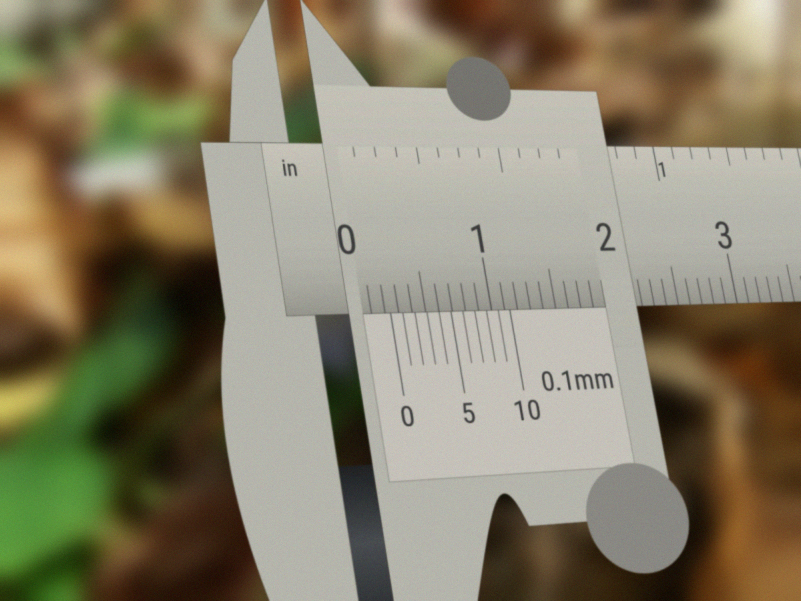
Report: 2.4mm
